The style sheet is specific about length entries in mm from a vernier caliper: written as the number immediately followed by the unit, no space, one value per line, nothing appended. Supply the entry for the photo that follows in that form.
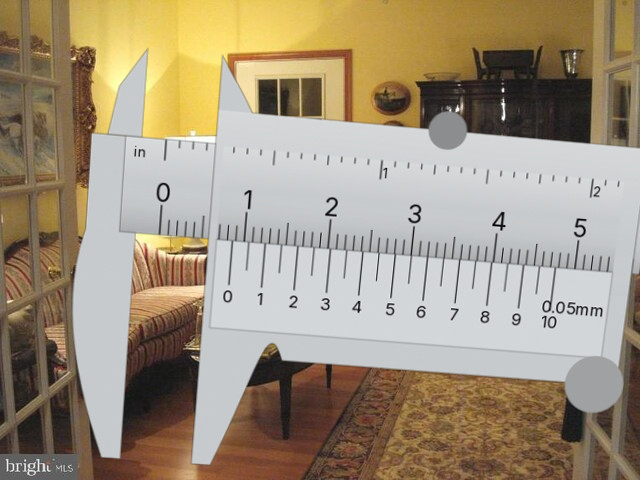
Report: 8.6mm
